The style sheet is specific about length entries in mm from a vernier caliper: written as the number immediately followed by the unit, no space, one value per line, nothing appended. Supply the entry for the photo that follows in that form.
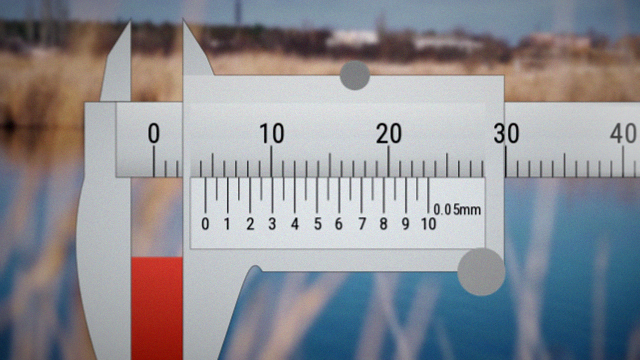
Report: 4.4mm
